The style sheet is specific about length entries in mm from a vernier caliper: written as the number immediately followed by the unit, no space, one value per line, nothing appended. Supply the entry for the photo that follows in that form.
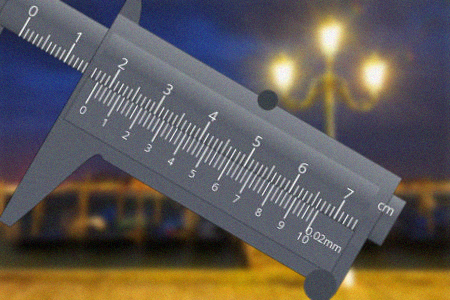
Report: 17.6mm
